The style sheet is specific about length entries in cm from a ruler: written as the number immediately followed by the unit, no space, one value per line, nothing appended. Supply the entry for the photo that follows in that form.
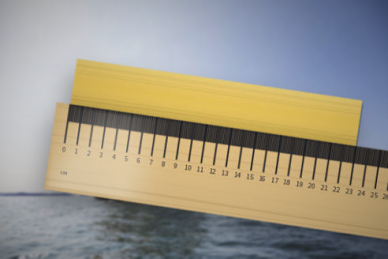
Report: 23cm
